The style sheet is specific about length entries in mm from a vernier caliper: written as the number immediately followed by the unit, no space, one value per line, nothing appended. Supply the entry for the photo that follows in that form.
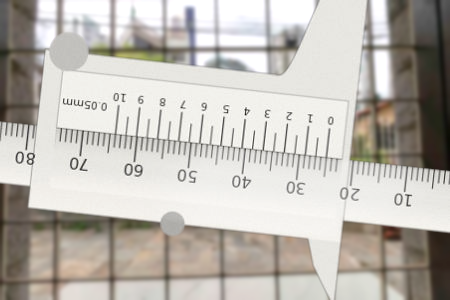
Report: 25.0mm
